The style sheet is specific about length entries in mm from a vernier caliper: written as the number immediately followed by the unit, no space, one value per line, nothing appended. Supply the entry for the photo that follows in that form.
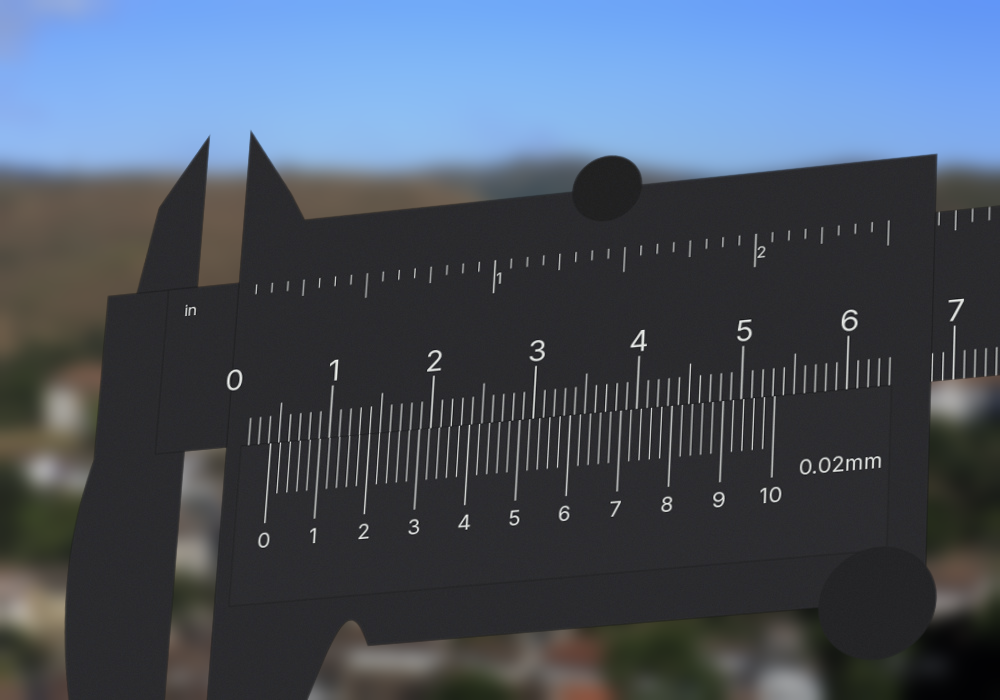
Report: 4.2mm
